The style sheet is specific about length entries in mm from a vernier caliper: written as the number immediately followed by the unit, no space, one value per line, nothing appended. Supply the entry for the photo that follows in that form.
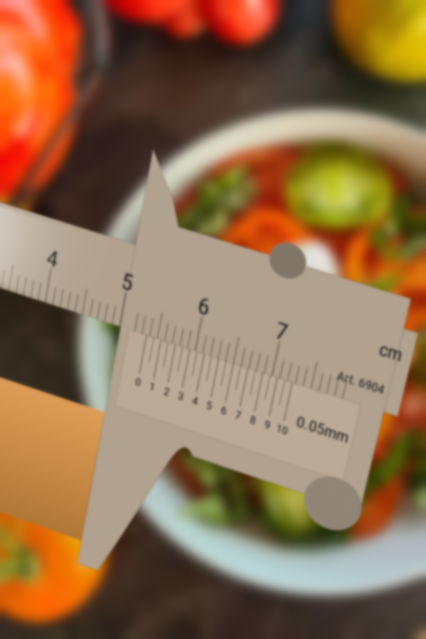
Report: 53.6mm
